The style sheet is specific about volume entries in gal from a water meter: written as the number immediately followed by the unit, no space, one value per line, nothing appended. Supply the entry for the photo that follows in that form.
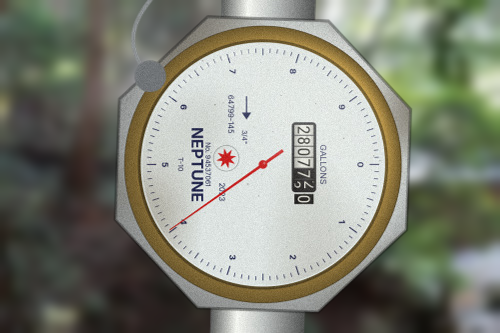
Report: 2807724.0gal
